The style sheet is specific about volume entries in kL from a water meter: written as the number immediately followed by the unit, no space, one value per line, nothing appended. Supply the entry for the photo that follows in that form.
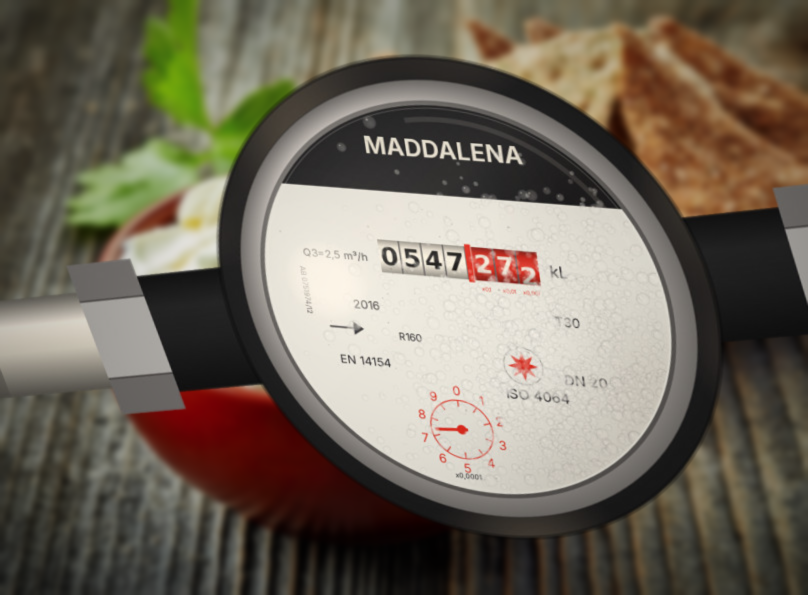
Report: 547.2717kL
